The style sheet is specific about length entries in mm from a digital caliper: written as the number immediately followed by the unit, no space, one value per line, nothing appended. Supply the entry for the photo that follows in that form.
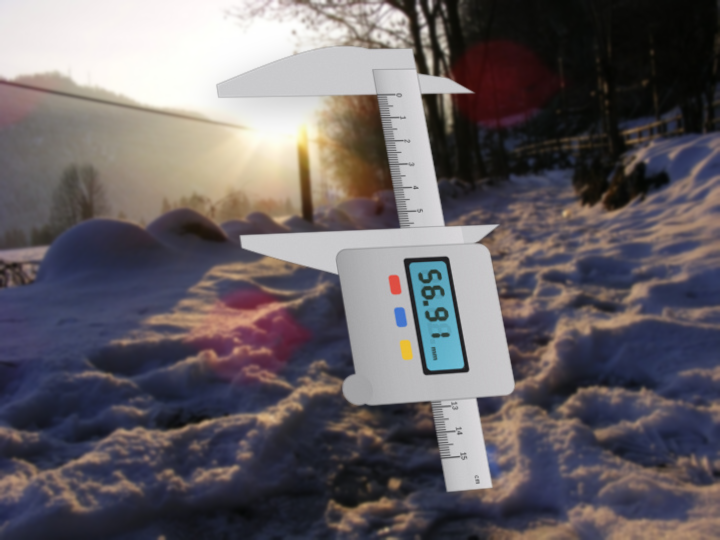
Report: 56.91mm
